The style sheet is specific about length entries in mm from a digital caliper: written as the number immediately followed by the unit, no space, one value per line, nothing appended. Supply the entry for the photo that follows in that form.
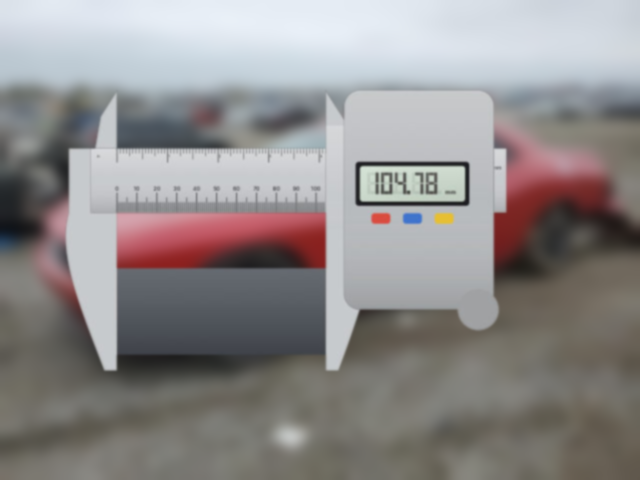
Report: 104.78mm
